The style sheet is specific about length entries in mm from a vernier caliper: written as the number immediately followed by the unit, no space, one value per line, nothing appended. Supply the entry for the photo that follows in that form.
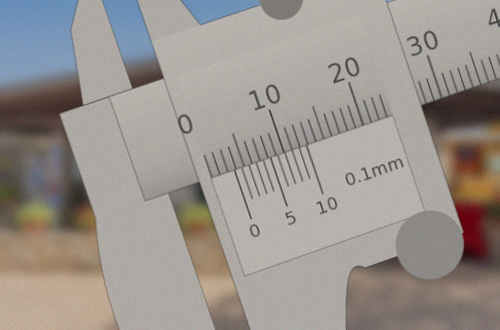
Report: 3.8mm
